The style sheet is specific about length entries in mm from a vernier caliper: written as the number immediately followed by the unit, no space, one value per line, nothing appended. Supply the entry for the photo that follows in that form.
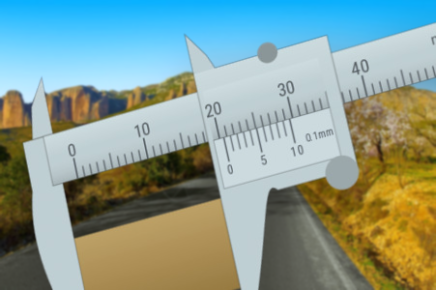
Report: 20.6mm
